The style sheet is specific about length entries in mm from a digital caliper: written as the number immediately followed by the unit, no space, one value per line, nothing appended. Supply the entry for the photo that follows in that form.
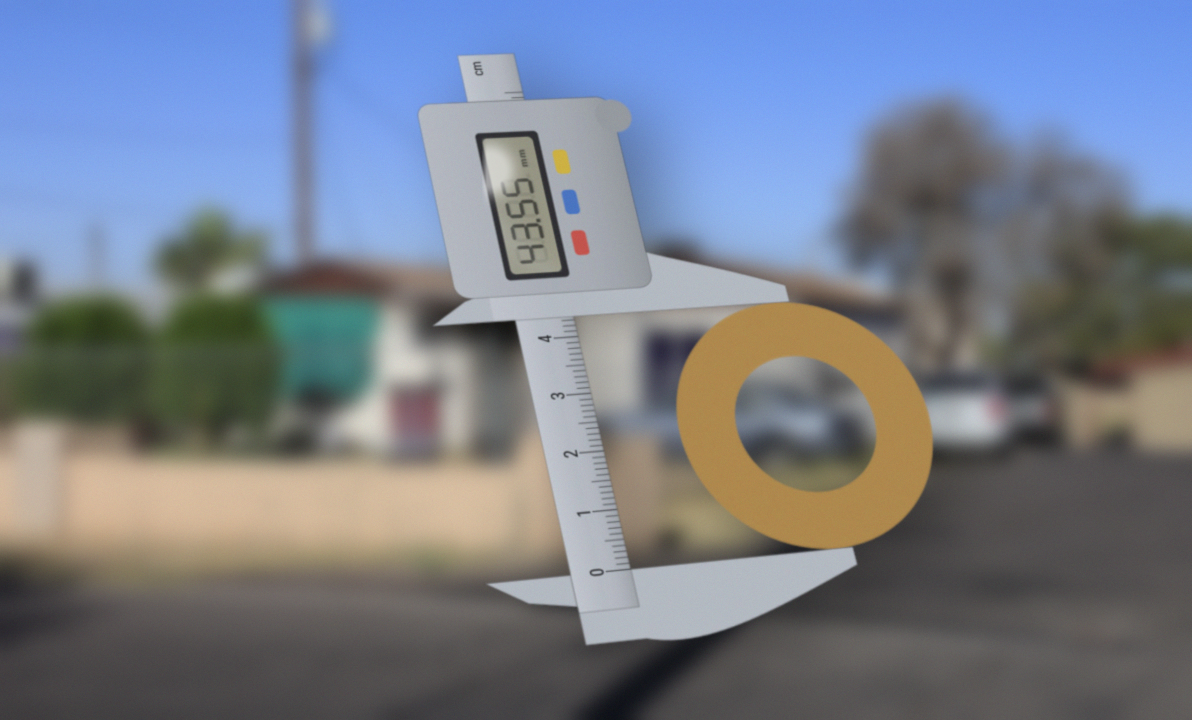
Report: 43.55mm
